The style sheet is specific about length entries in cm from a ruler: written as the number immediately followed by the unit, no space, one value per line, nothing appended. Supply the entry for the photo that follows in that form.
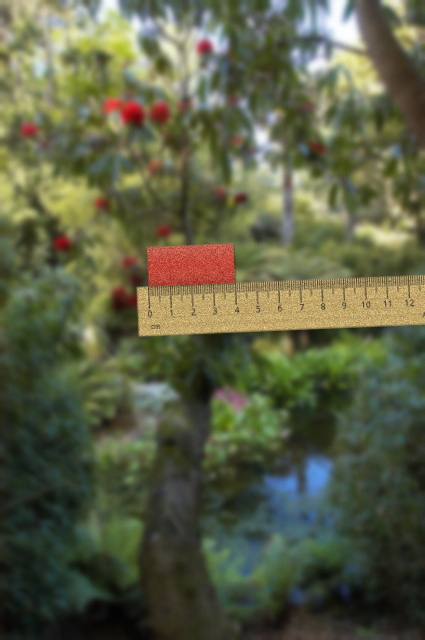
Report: 4cm
